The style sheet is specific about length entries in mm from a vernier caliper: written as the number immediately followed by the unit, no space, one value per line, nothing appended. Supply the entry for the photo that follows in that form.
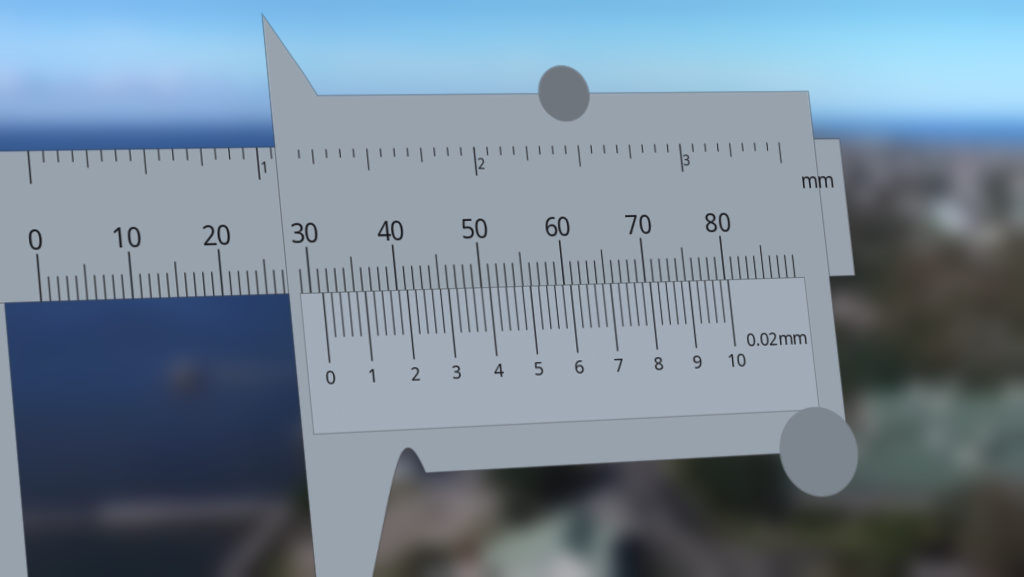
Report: 31.4mm
